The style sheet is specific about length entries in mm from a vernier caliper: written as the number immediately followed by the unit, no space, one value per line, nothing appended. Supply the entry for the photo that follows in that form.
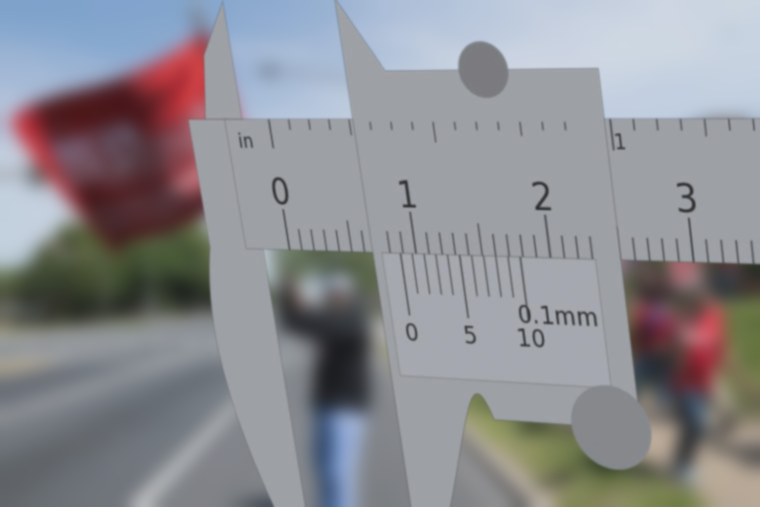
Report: 8.8mm
